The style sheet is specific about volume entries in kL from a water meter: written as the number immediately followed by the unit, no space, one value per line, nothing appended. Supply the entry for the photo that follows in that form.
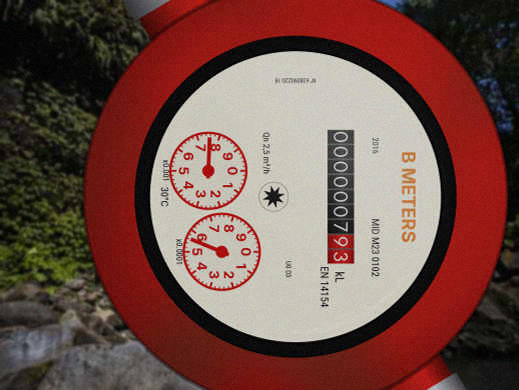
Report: 7.9375kL
